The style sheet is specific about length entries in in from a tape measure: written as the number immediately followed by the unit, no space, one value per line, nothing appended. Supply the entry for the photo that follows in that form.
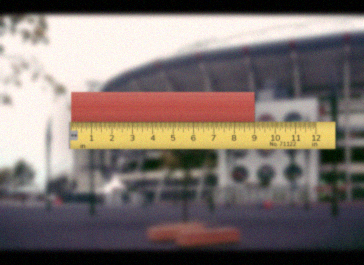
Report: 9in
